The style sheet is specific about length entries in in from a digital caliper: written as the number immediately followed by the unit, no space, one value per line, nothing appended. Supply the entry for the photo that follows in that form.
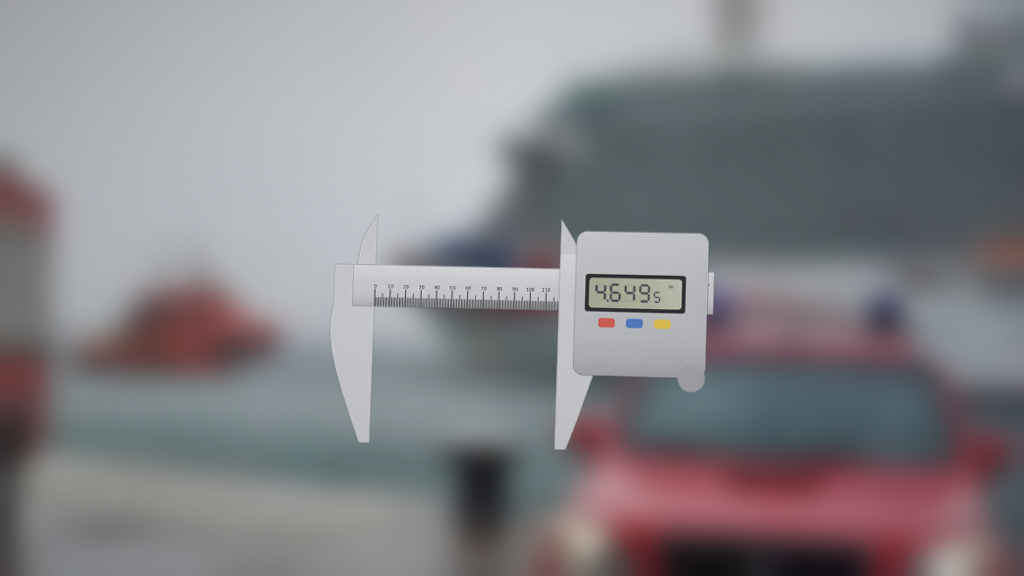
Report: 4.6495in
